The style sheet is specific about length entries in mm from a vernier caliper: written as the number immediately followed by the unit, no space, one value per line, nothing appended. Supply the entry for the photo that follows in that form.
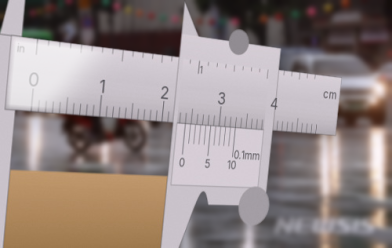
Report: 24.0mm
